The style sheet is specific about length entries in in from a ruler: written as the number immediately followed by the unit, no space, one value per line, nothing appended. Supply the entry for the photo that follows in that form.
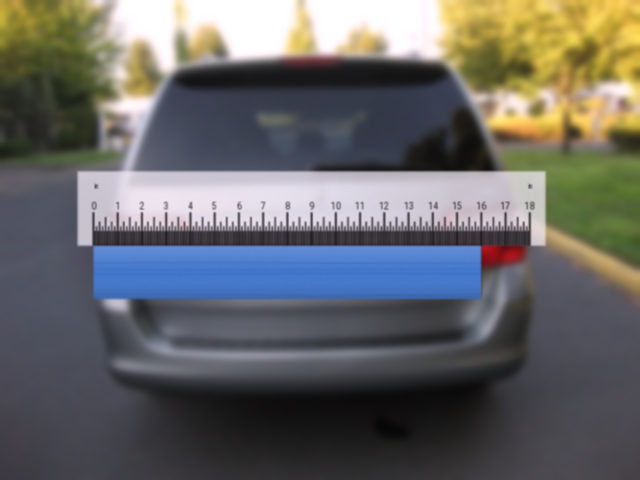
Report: 16in
